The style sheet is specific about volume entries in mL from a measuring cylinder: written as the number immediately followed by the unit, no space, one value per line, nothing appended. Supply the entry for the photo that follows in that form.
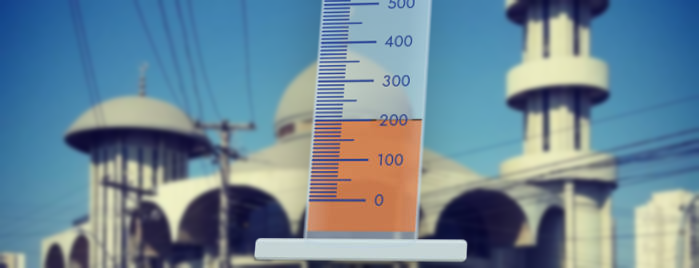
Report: 200mL
